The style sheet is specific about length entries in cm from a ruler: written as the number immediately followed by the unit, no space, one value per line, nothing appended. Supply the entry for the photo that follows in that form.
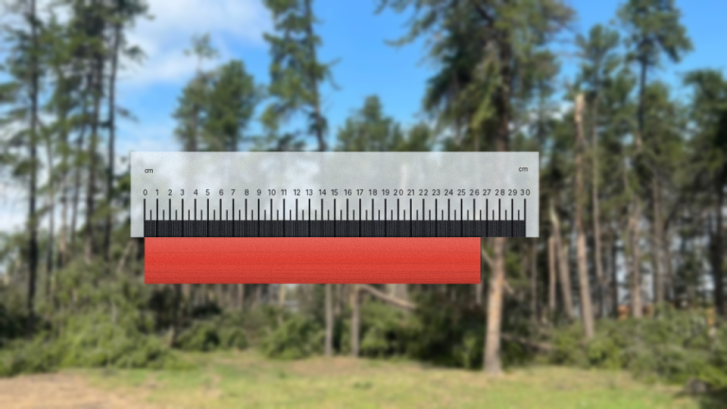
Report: 26.5cm
